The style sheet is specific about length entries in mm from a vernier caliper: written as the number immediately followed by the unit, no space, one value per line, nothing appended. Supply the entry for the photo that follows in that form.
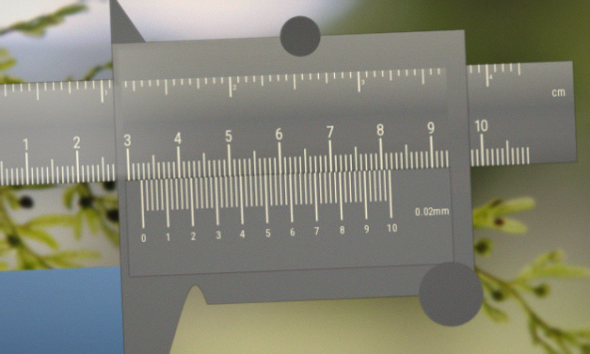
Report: 32.5mm
